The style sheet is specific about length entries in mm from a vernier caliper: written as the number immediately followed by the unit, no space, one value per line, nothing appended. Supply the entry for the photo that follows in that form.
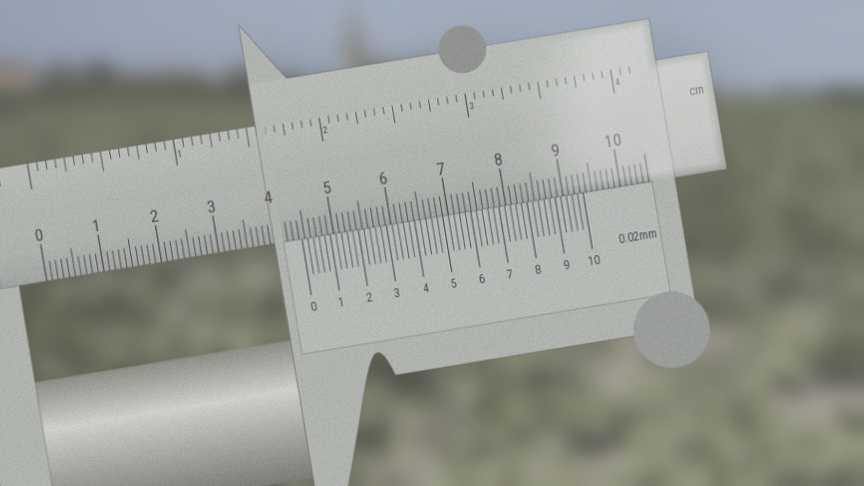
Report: 44.5mm
